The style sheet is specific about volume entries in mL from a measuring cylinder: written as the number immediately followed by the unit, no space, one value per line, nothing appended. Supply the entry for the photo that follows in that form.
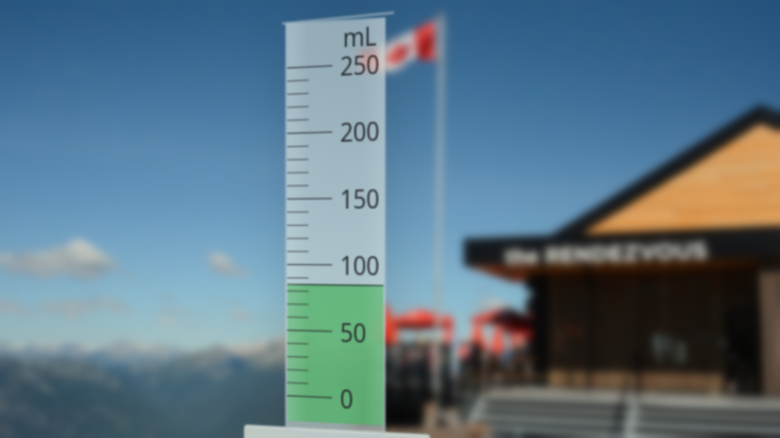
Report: 85mL
